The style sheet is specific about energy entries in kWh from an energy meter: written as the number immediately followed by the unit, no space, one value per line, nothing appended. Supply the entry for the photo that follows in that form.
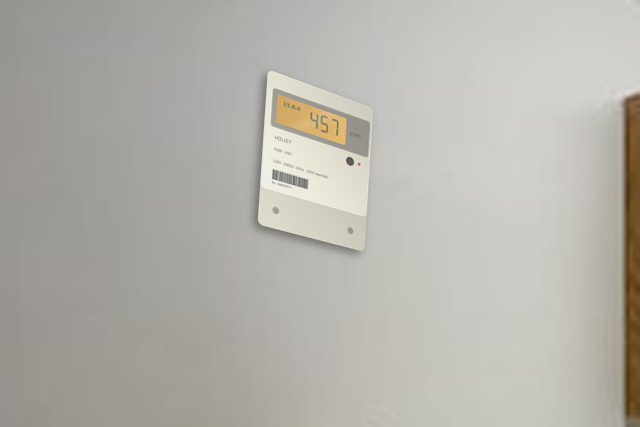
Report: 457kWh
